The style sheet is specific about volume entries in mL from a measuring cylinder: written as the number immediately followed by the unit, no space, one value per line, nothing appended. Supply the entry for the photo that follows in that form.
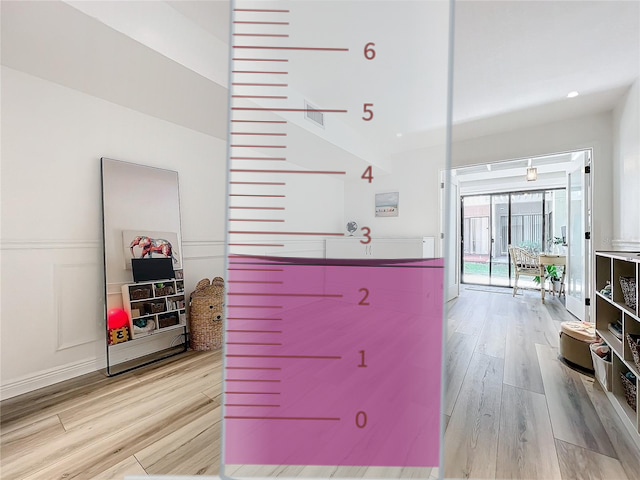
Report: 2.5mL
